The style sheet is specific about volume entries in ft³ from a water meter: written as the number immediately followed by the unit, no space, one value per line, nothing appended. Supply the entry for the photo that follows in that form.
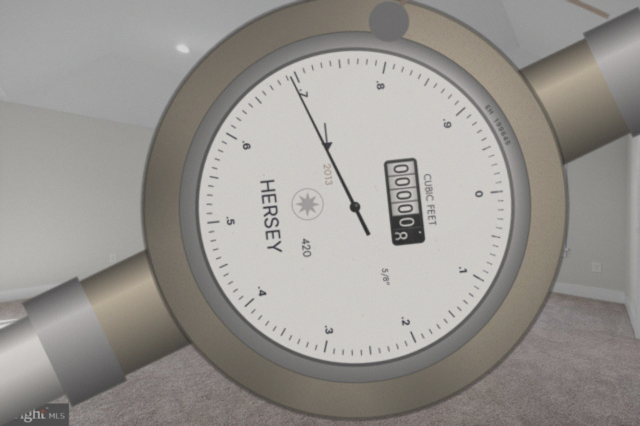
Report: 7.69ft³
